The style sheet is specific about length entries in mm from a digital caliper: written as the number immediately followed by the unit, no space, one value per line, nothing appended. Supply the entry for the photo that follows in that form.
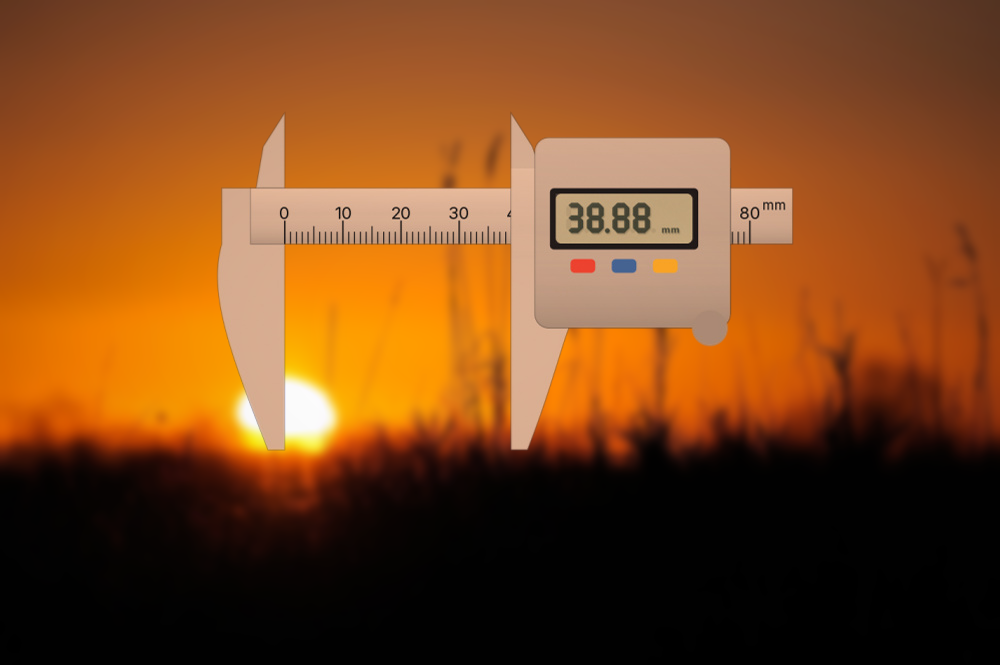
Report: 38.88mm
